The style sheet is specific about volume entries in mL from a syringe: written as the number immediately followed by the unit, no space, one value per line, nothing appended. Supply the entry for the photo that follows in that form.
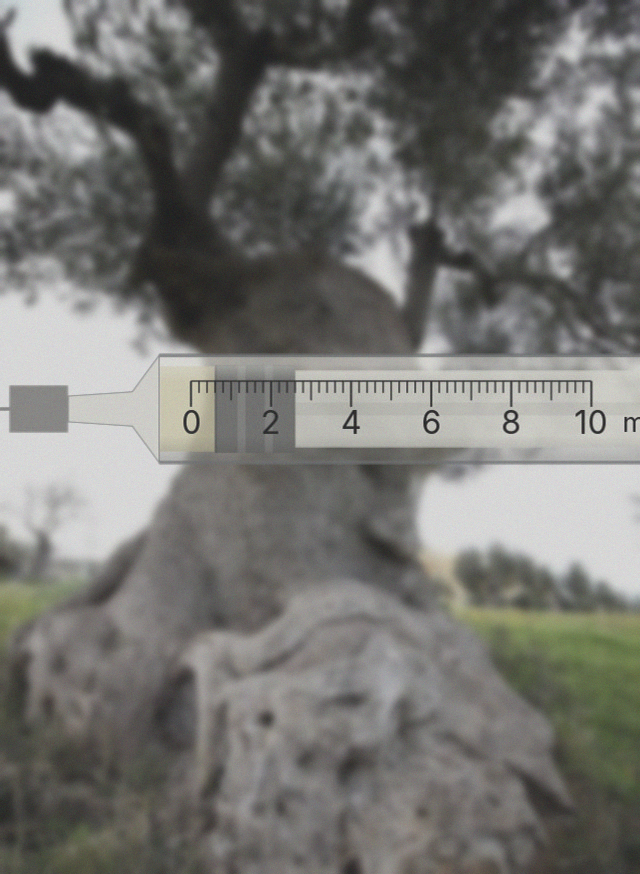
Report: 0.6mL
